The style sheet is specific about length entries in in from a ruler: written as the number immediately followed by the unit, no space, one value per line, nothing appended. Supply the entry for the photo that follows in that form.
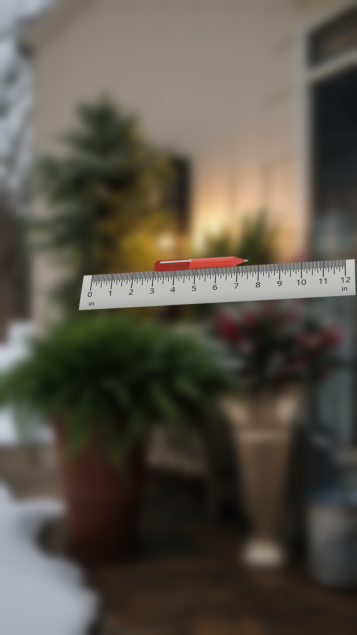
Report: 4.5in
